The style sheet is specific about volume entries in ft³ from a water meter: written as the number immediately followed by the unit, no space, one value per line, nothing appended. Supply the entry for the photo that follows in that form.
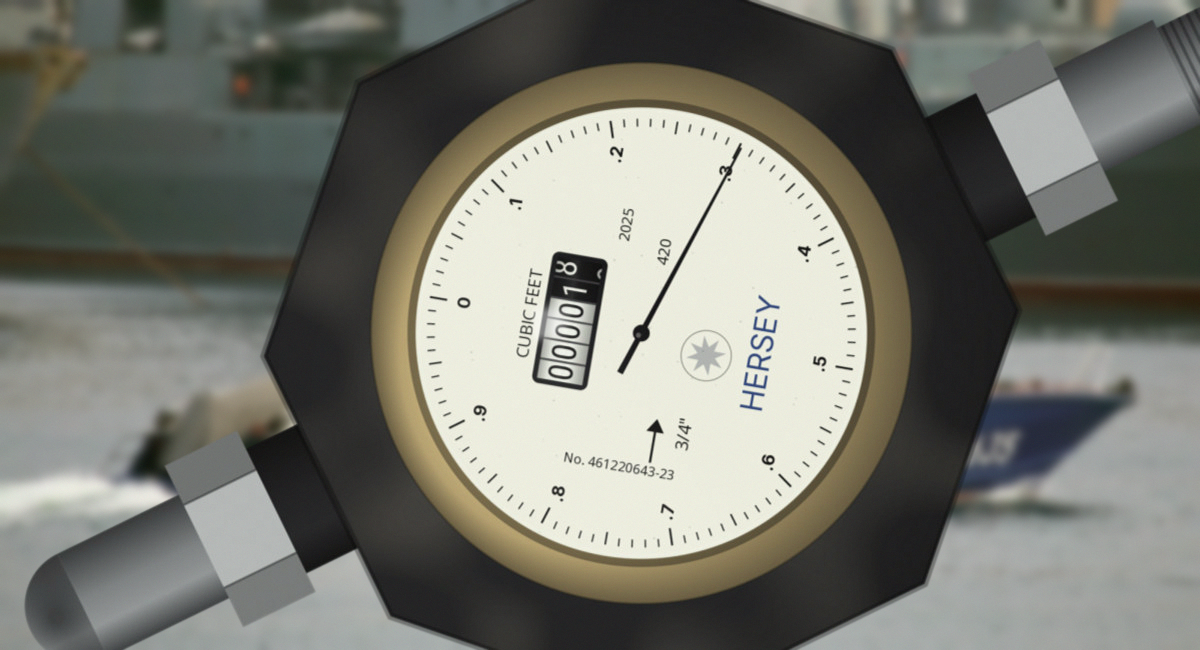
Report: 18.30ft³
